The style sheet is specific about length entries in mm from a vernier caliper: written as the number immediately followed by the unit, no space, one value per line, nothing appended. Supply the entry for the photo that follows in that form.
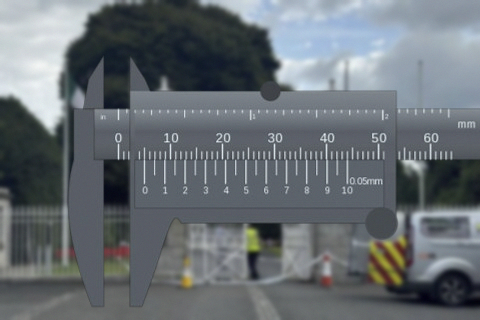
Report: 5.0mm
